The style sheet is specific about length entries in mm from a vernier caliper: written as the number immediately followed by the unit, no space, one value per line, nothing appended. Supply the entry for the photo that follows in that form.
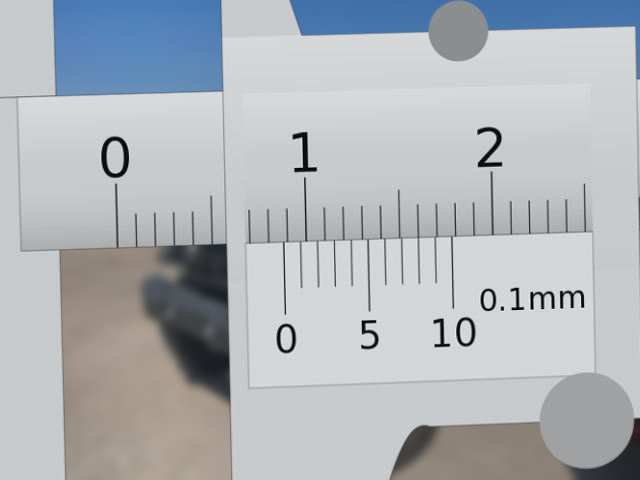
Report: 8.8mm
